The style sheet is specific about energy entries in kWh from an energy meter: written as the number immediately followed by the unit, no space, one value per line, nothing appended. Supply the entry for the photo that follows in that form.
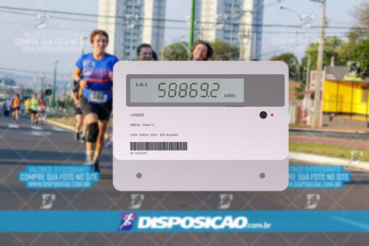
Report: 58869.2kWh
